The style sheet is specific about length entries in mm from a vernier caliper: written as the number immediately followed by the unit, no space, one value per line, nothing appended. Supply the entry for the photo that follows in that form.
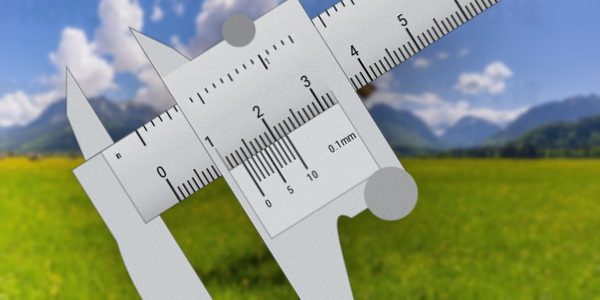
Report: 13.0mm
